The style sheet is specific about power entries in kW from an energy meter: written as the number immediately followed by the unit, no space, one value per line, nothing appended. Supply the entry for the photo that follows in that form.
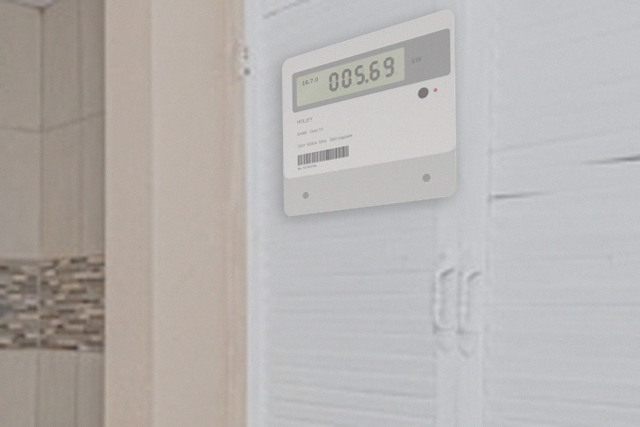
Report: 5.69kW
